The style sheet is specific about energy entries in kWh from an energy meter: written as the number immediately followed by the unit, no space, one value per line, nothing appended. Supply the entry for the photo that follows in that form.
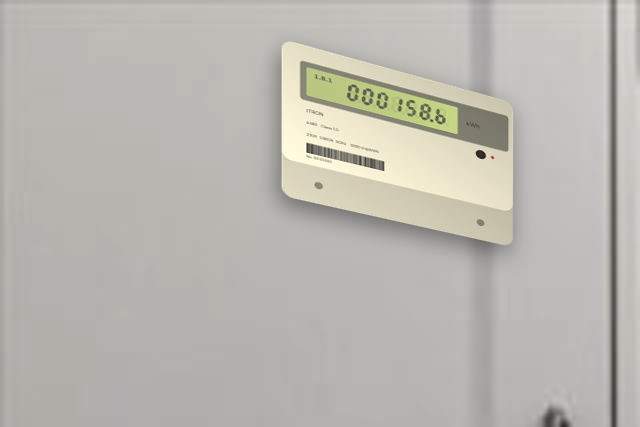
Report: 158.6kWh
